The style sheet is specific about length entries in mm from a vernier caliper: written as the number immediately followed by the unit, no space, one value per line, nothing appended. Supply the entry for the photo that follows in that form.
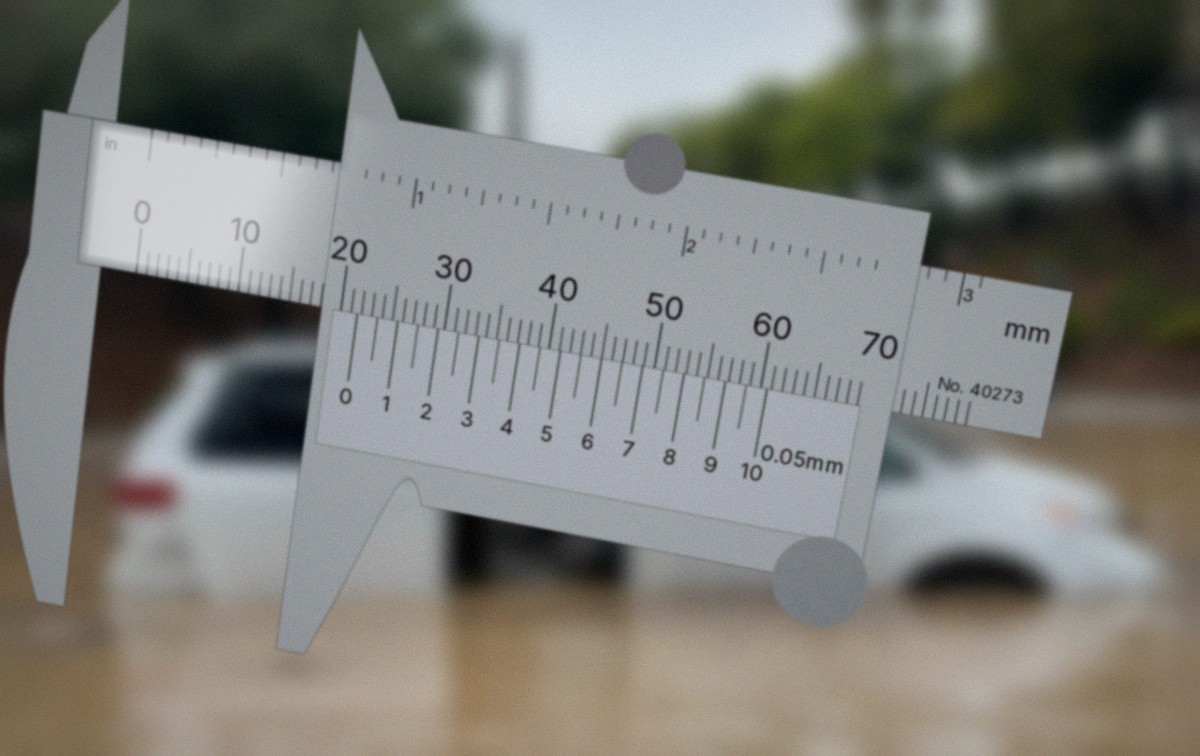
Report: 21.6mm
